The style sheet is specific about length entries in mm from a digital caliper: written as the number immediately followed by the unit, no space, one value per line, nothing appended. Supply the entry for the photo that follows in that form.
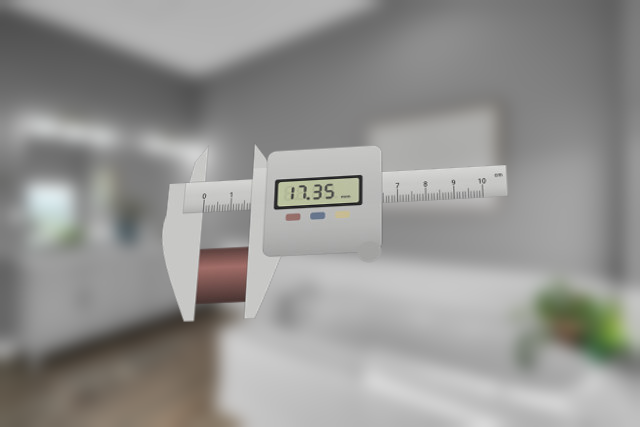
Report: 17.35mm
